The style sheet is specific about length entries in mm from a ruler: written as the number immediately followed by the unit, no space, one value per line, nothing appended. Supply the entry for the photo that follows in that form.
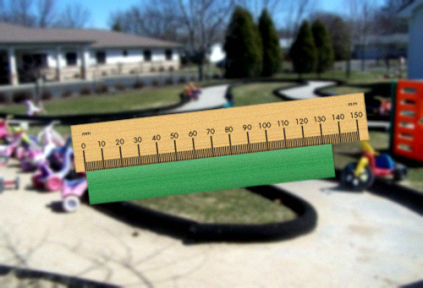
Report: 135mm
